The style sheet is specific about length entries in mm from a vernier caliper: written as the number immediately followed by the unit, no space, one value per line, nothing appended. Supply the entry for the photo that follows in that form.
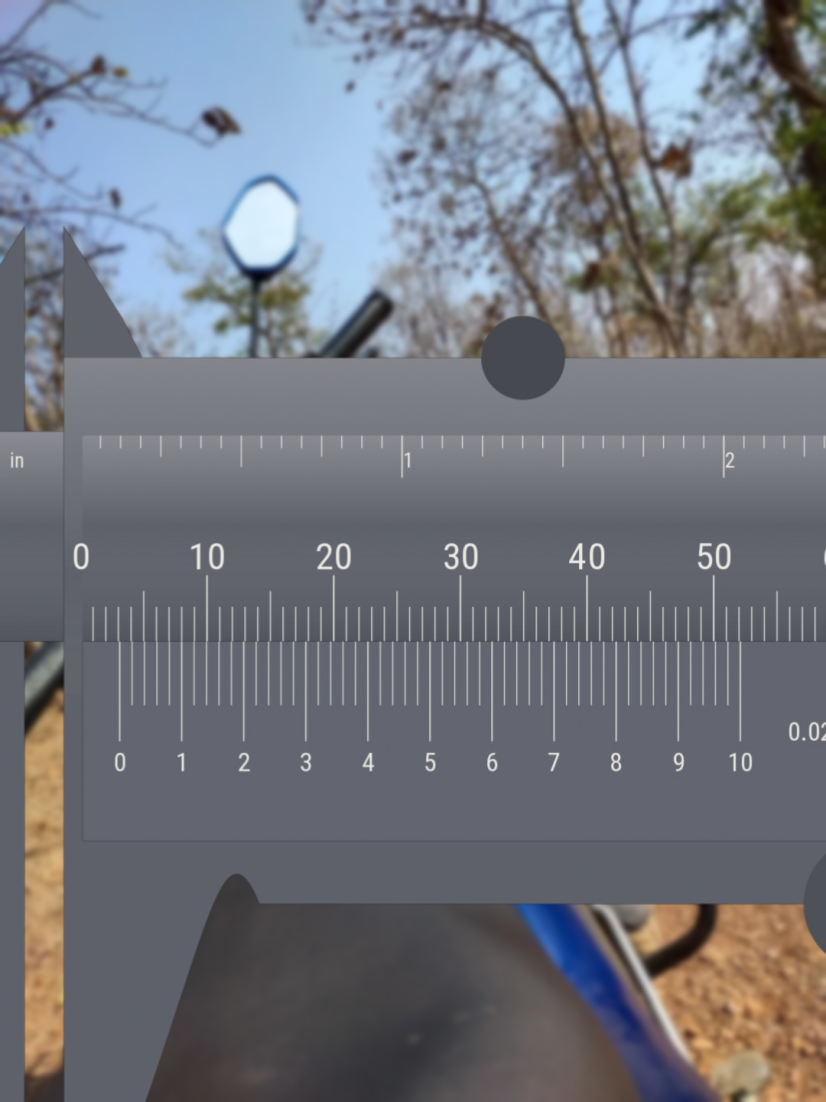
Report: 3.1mm
